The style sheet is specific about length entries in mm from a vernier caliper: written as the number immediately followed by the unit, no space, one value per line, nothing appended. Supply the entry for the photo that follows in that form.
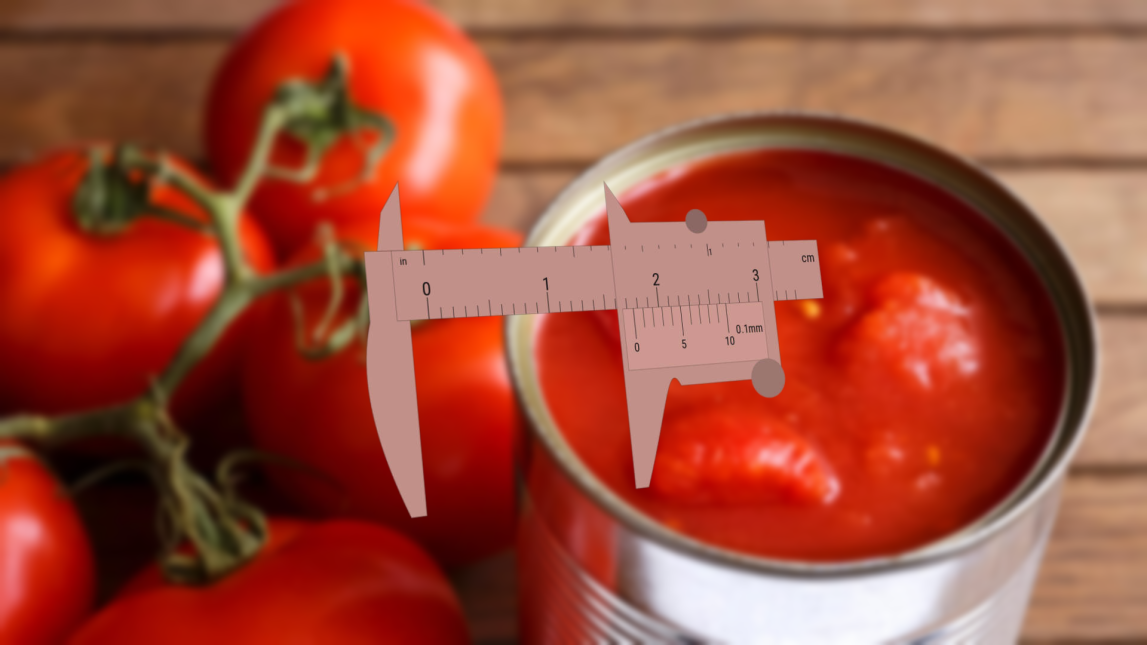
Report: 17.6mm
